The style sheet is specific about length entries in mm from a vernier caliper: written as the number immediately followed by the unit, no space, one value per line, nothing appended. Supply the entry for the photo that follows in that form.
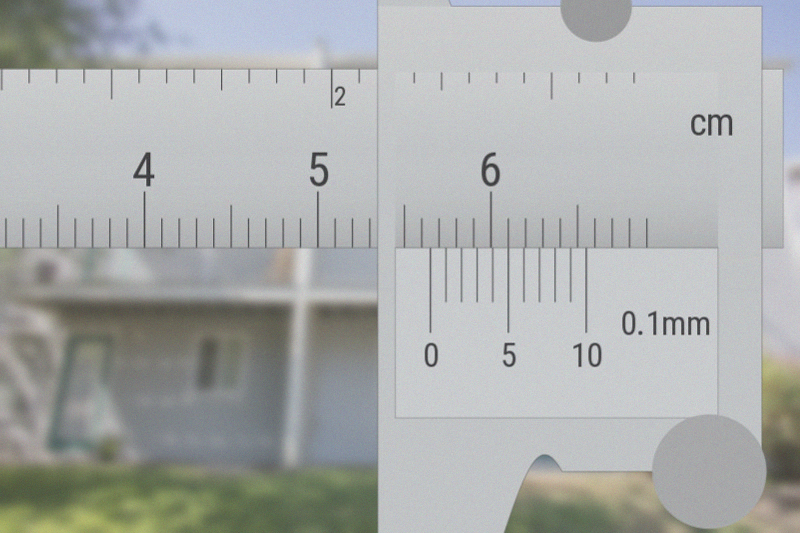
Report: 56.5mm
